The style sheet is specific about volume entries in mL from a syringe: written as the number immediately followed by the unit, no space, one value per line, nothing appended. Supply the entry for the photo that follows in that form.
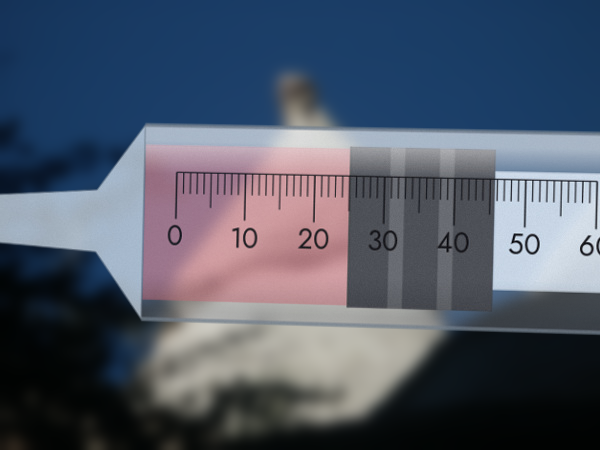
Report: 25mL
